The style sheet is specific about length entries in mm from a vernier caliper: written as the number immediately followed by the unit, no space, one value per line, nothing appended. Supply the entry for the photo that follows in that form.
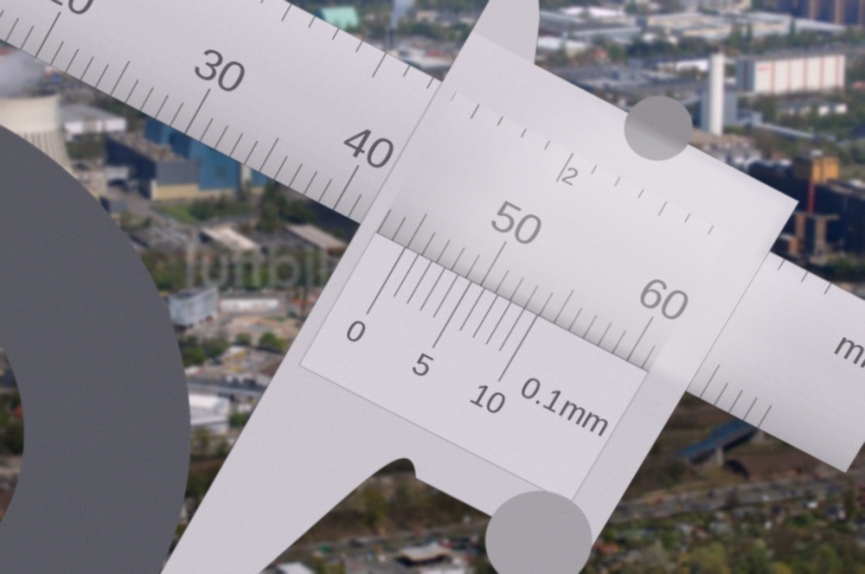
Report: 44.9mm
